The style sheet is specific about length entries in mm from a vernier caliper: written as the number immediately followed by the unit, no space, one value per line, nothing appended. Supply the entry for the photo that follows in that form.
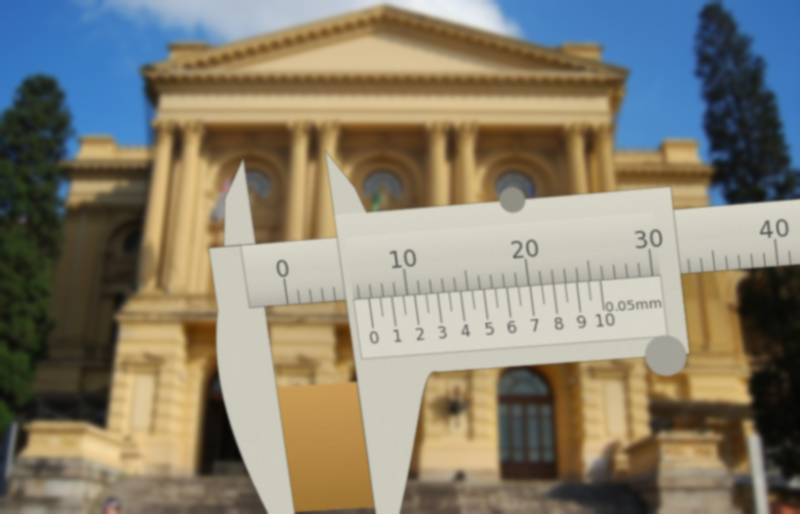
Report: 6.8mm
